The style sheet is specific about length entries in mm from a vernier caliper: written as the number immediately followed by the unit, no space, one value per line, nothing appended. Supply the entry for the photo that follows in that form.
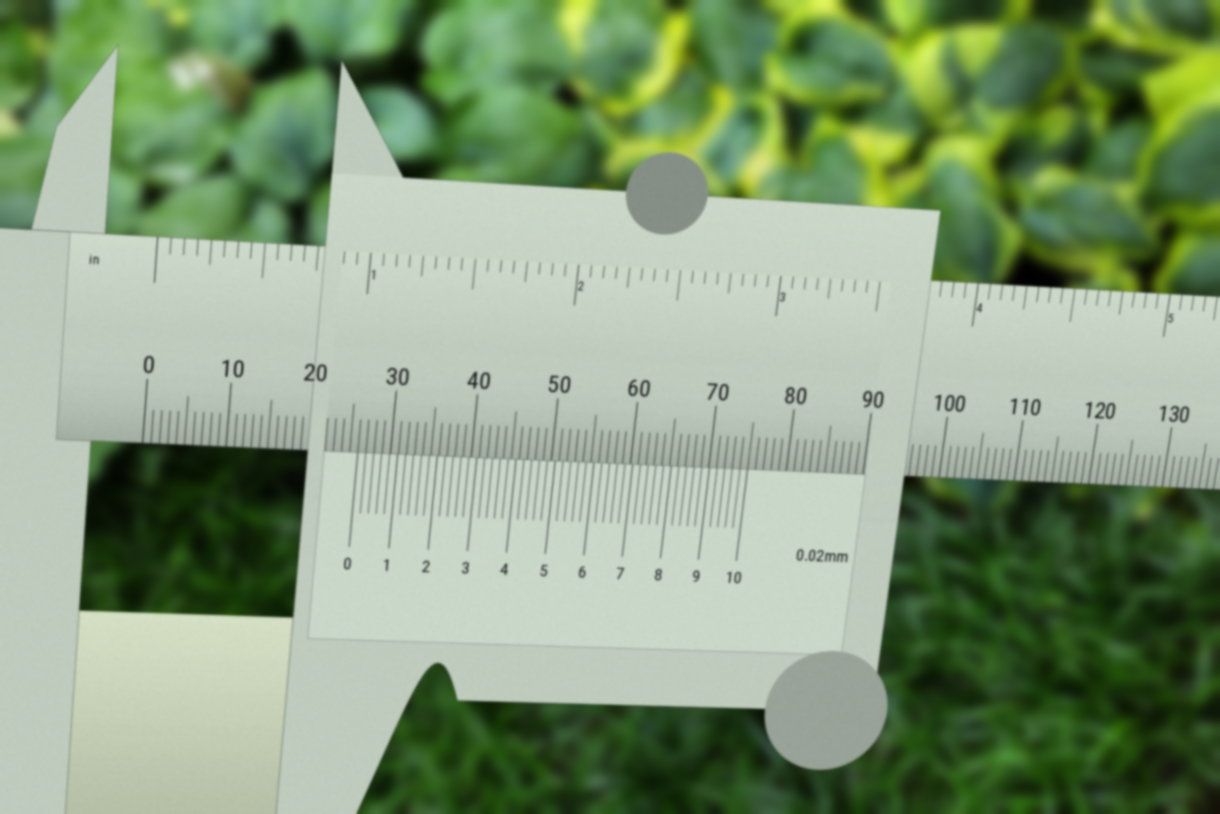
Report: 26.0mm
